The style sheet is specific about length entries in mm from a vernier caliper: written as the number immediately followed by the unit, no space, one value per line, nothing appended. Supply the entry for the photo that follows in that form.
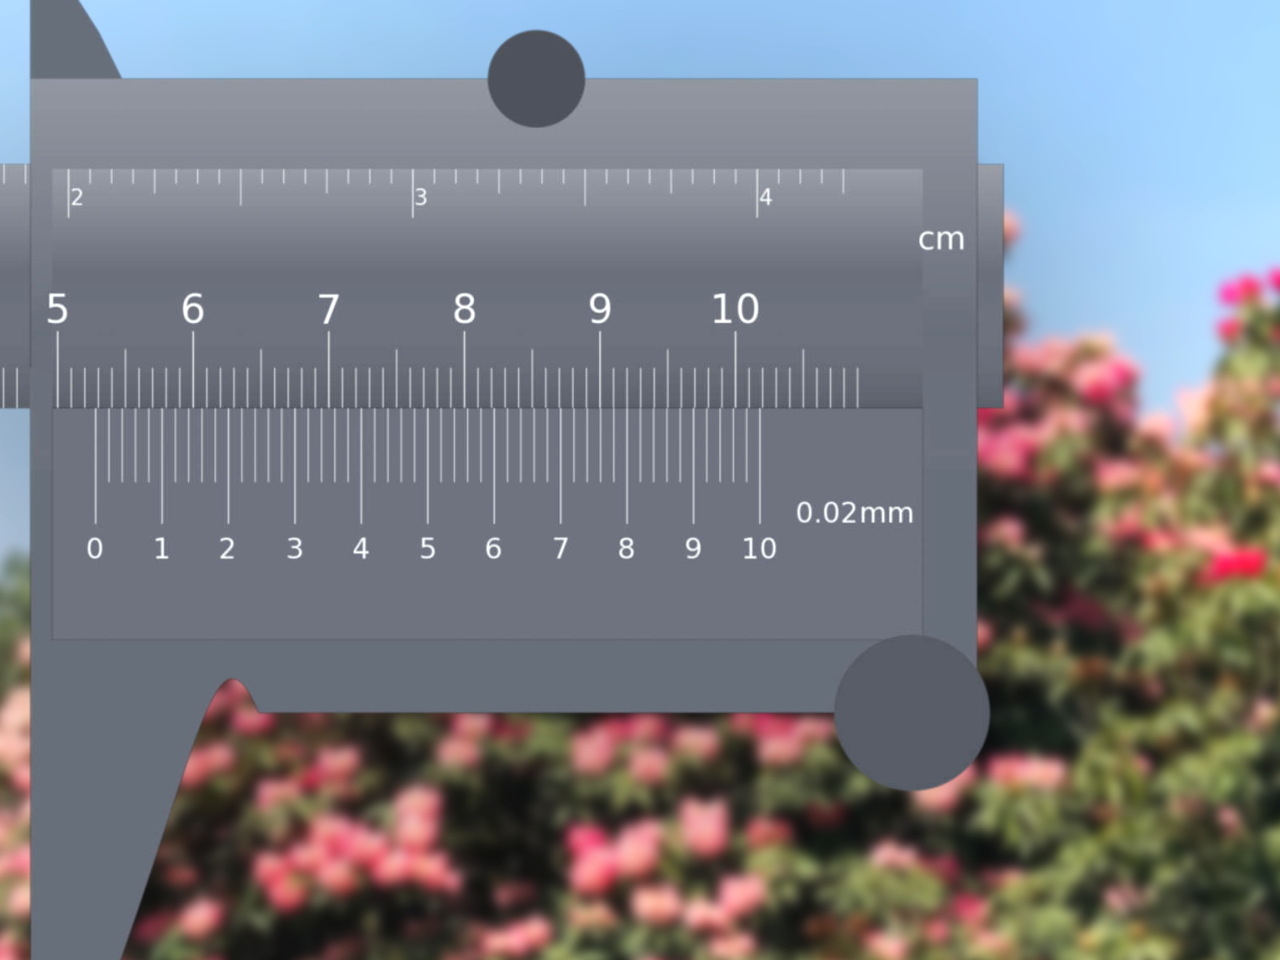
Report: 52.8mm
